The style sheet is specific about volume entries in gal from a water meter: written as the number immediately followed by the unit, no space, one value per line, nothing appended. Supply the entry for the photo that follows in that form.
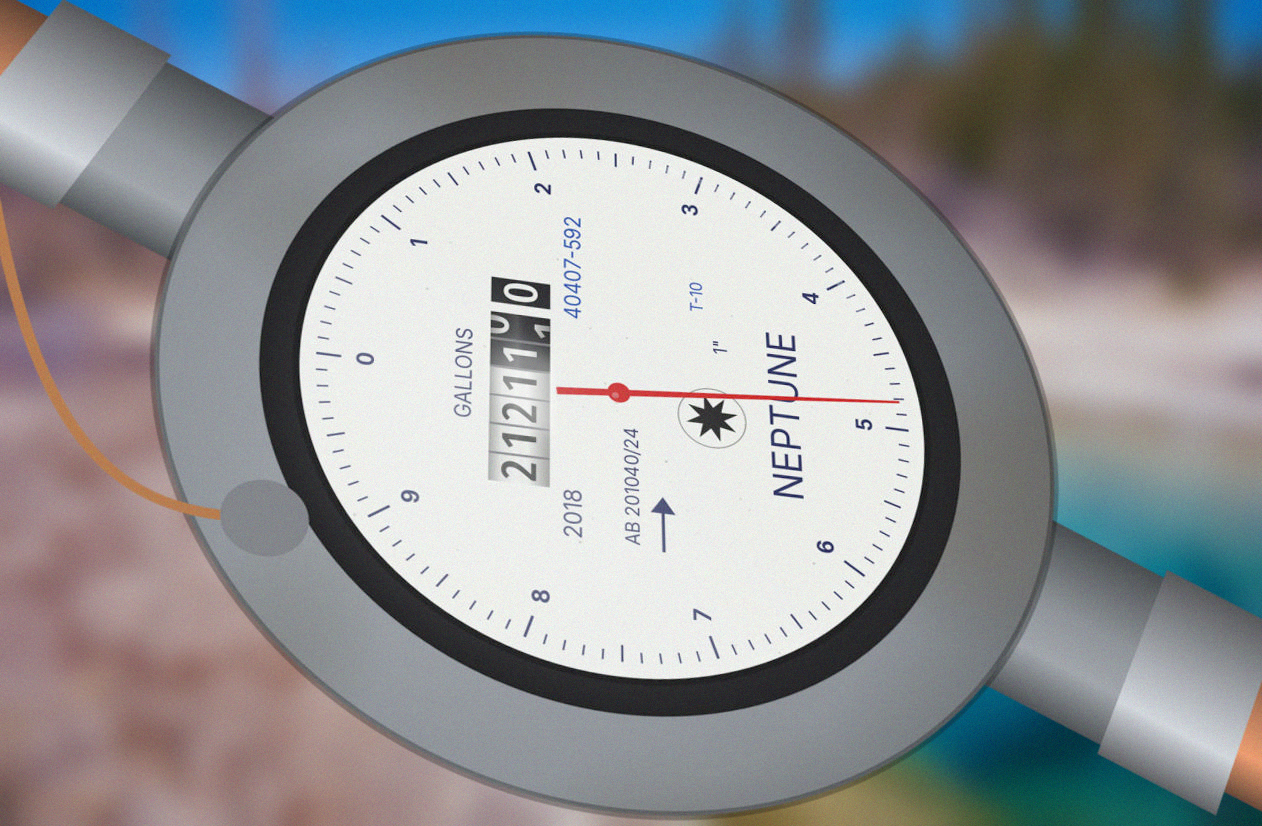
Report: 2121104.8gal
